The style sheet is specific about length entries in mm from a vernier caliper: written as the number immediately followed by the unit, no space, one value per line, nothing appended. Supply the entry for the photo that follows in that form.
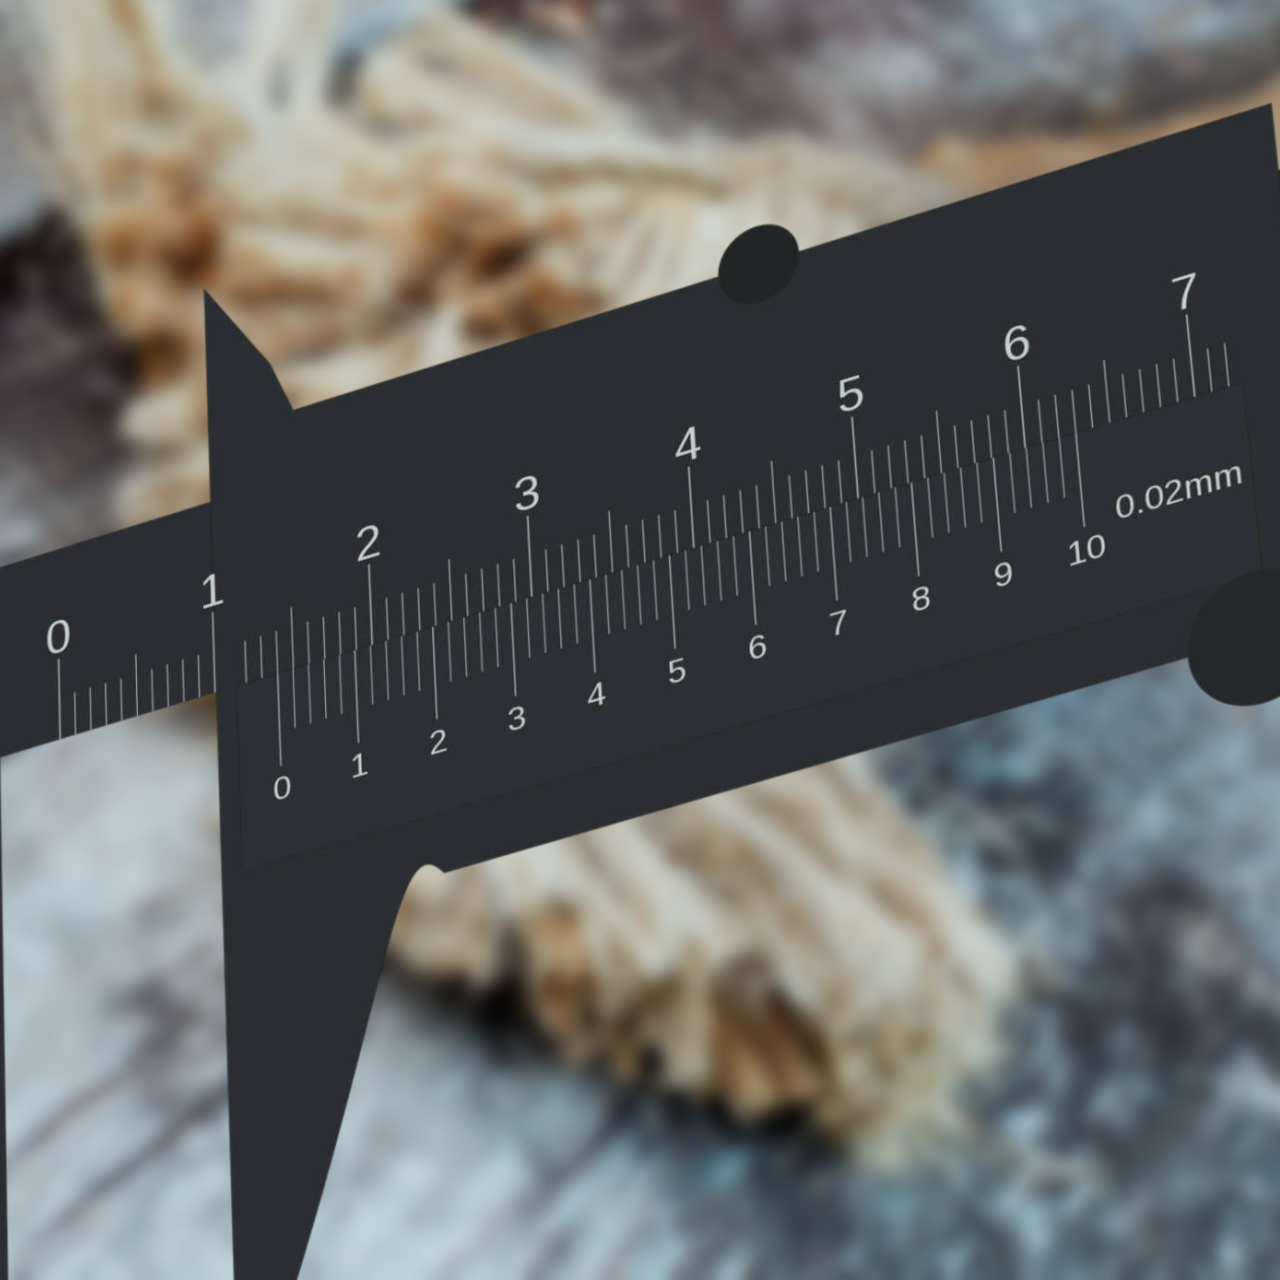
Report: 14.0mm
